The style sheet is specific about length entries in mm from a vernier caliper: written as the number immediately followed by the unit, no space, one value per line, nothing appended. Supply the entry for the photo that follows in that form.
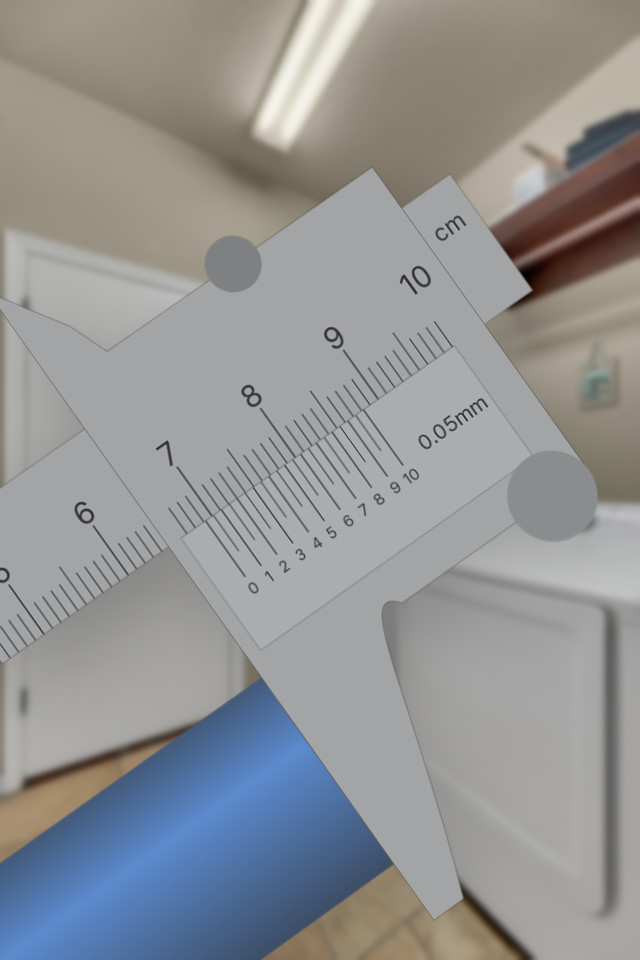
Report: 69.2mm
